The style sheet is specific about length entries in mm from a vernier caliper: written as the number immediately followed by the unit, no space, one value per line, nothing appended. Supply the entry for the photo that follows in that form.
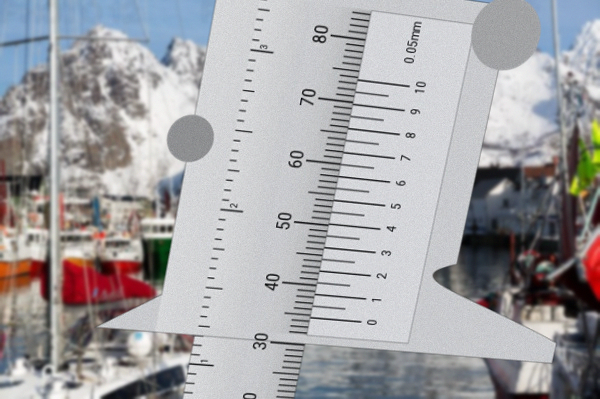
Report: 34.6mm
